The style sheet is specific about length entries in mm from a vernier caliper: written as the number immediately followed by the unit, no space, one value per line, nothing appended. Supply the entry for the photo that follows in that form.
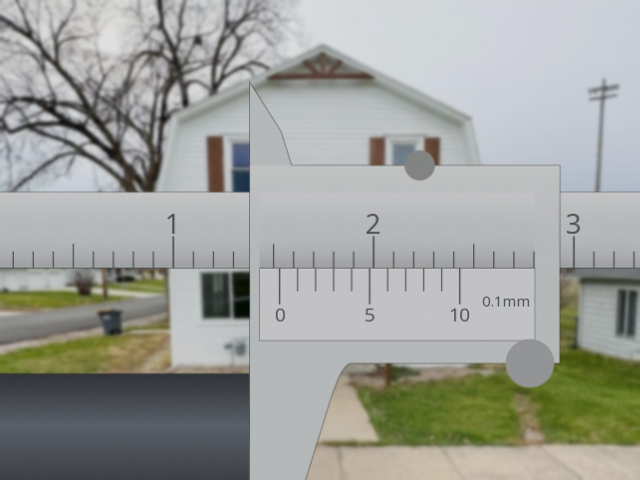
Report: 15.3mm
